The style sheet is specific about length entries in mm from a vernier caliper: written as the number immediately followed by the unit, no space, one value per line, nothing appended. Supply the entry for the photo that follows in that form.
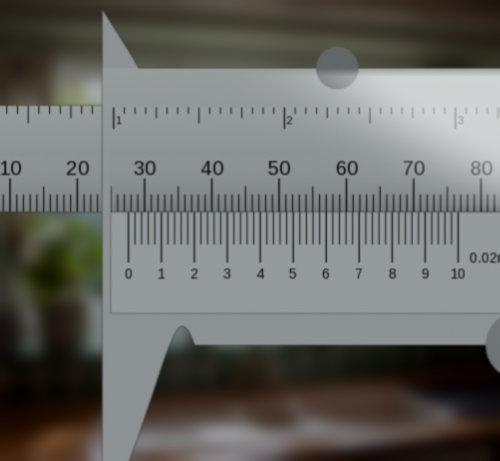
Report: 27.6mm
